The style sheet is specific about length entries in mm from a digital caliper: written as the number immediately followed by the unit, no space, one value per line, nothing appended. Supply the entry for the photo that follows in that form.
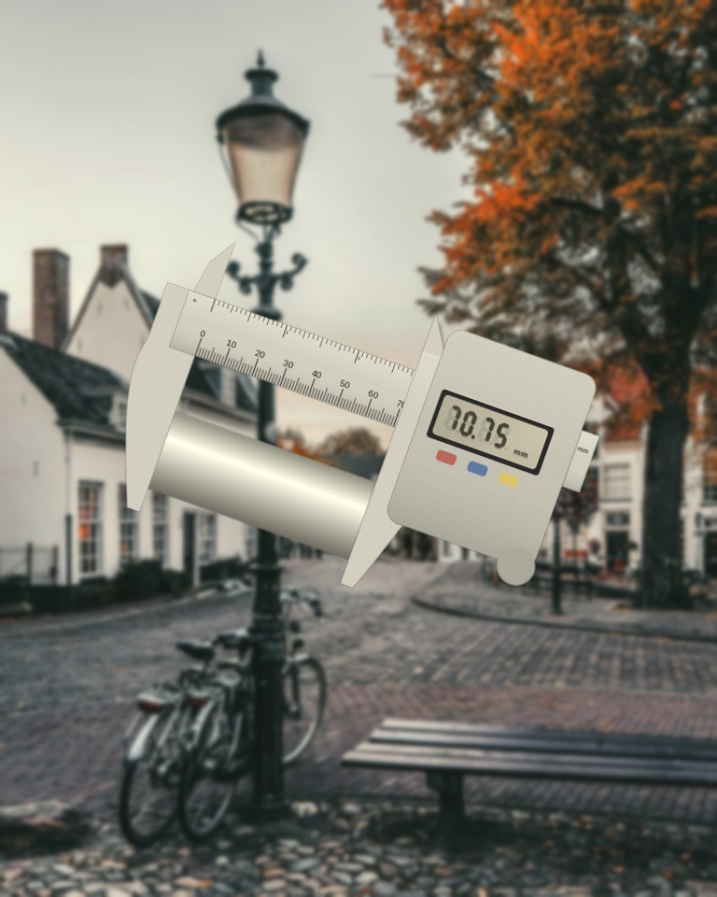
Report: 70.75mm
